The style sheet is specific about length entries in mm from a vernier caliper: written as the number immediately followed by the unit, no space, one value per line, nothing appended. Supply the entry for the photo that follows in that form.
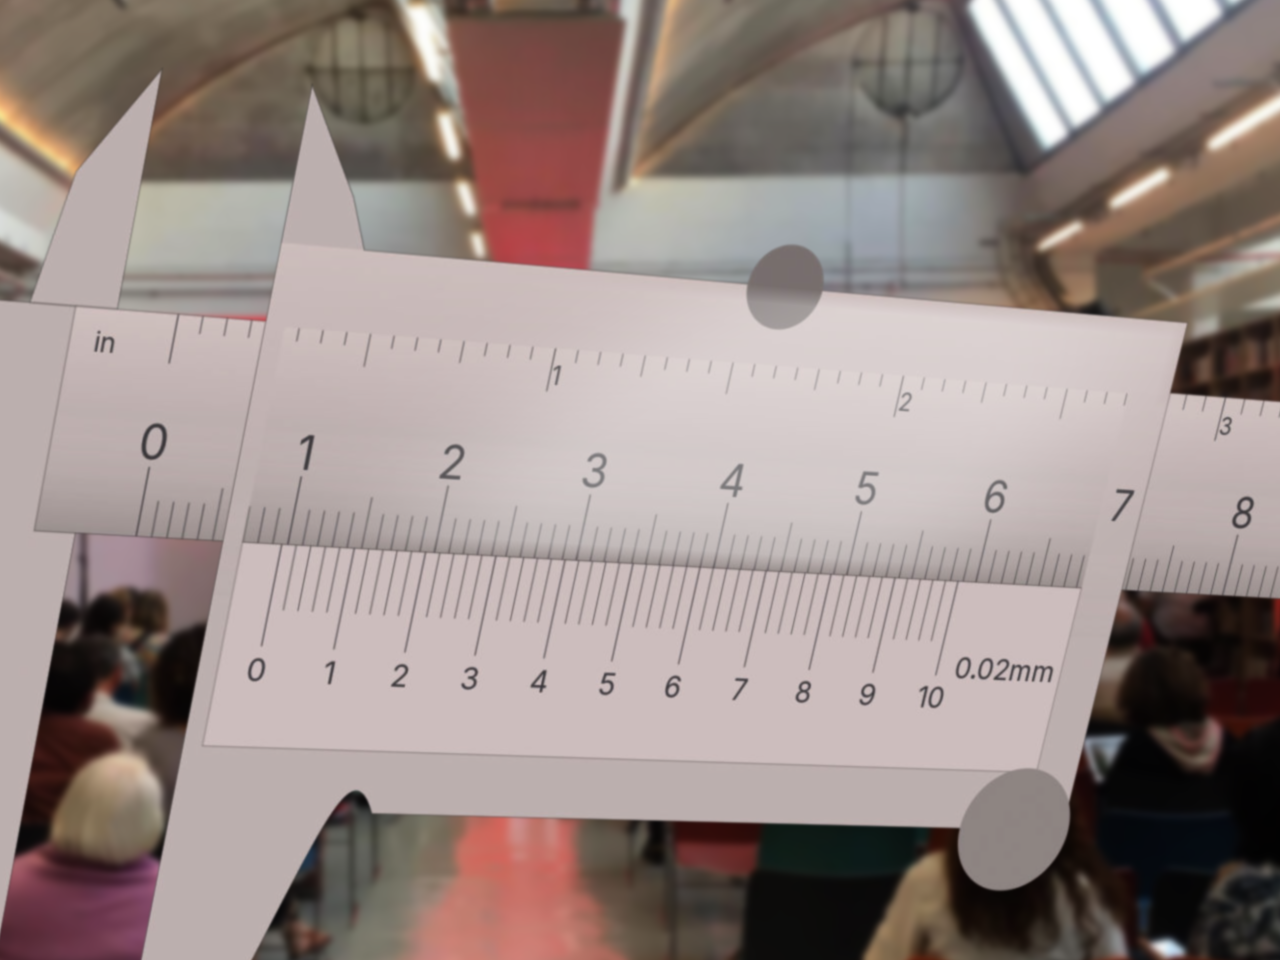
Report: 9.6mm
